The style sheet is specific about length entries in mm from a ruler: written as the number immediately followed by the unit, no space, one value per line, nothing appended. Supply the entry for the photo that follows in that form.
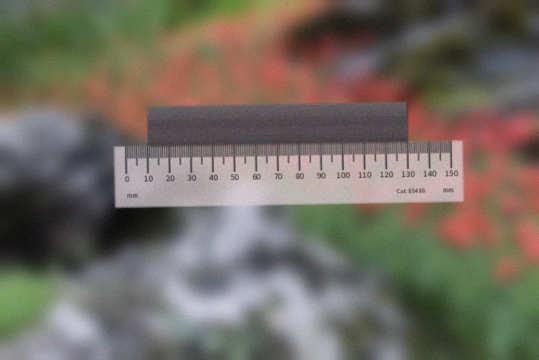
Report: 120mm
